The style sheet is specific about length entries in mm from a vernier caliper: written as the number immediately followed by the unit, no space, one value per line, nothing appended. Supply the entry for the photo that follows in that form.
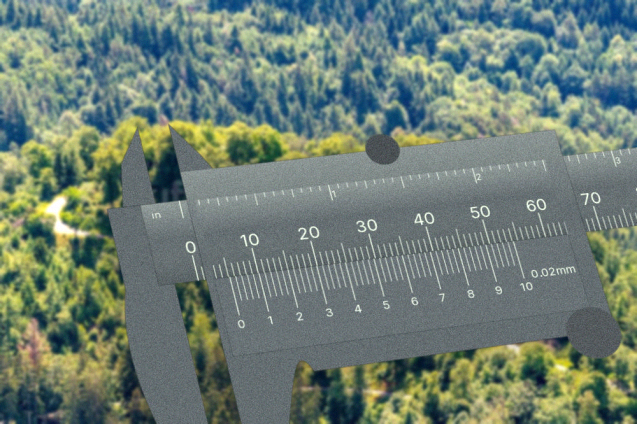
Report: 5.2mm
